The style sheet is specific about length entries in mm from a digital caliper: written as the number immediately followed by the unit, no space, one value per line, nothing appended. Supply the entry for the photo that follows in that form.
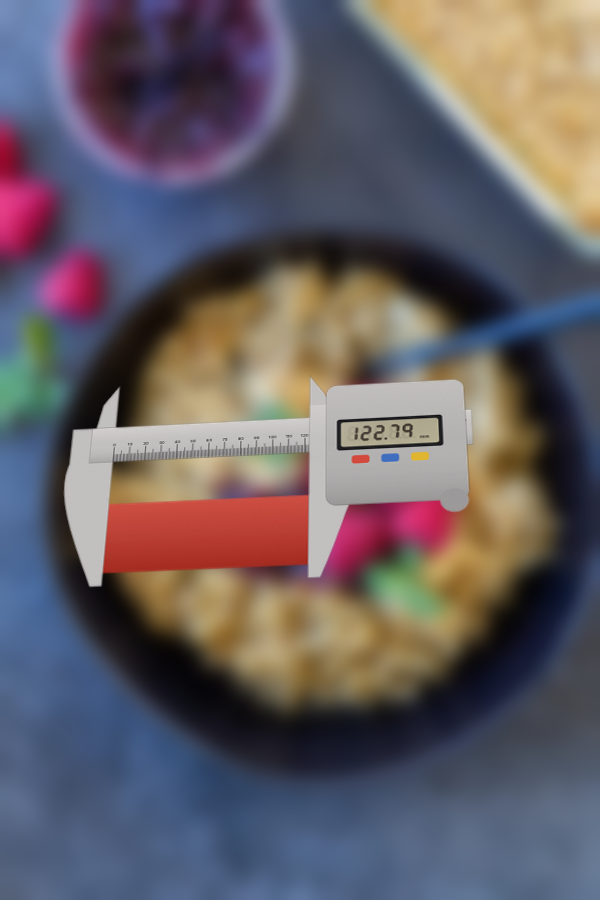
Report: 122.79mm
